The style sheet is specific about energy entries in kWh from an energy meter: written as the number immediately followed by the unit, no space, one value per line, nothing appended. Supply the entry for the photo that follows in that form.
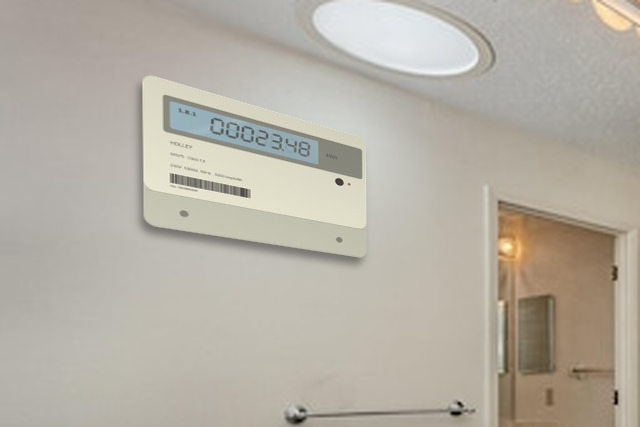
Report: 23.48kWh
